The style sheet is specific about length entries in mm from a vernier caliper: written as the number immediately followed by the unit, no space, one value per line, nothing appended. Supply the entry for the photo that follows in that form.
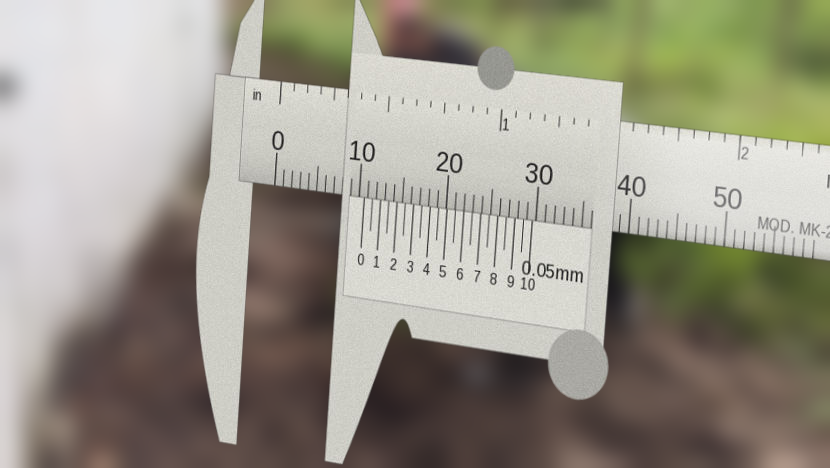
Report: 10.6mm
